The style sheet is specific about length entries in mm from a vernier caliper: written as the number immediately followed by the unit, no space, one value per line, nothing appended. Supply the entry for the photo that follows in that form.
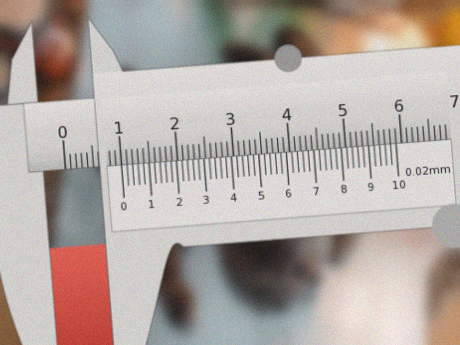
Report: 10.0mm
